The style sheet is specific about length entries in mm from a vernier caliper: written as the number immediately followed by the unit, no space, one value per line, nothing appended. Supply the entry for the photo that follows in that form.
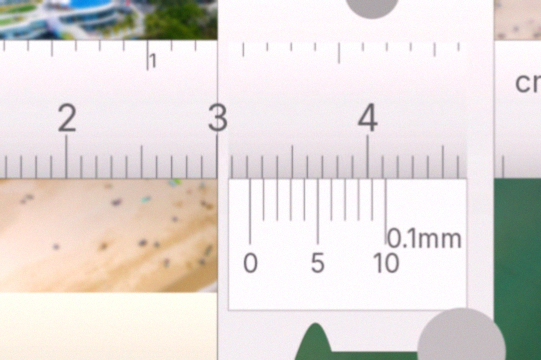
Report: 32.2mm
